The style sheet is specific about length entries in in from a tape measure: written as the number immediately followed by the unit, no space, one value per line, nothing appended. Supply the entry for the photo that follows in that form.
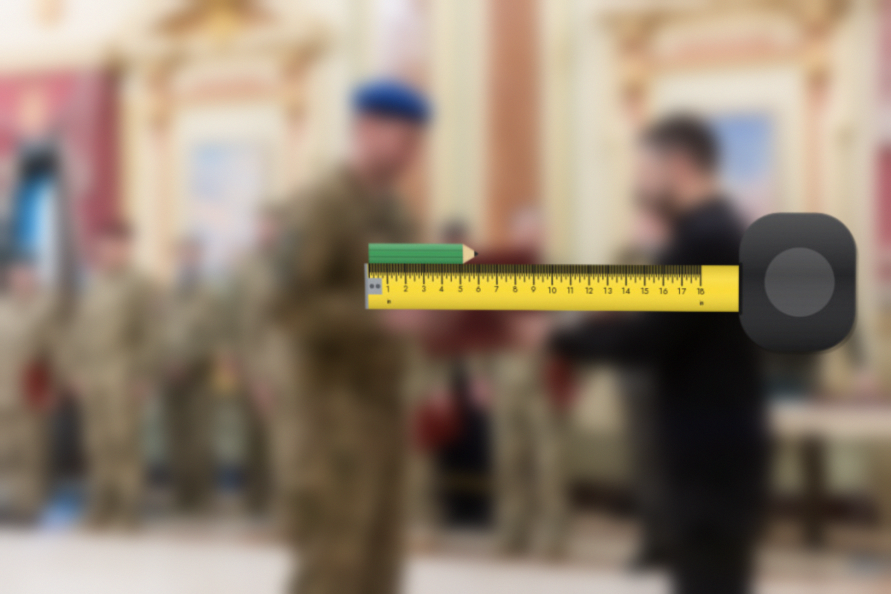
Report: 6in
